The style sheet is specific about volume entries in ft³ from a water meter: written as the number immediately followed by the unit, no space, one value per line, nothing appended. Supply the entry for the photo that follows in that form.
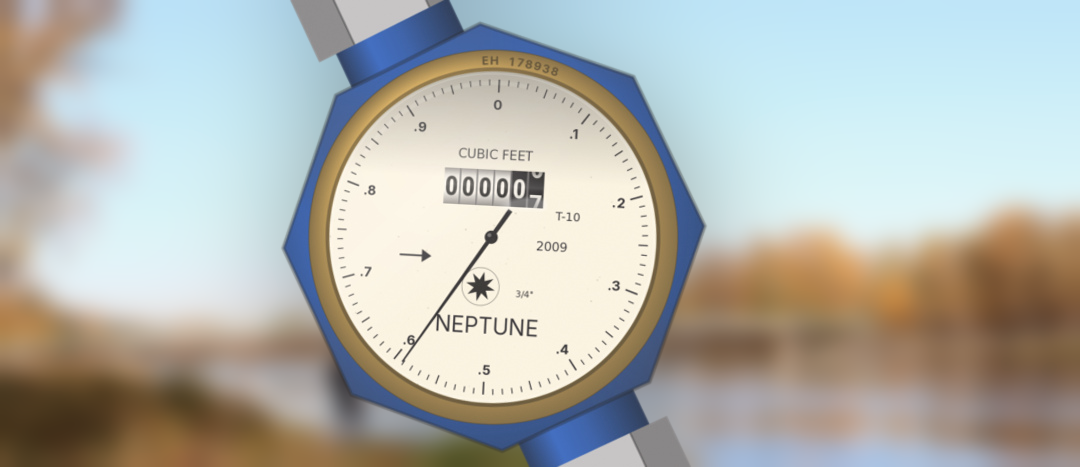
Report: 6.59ft³
